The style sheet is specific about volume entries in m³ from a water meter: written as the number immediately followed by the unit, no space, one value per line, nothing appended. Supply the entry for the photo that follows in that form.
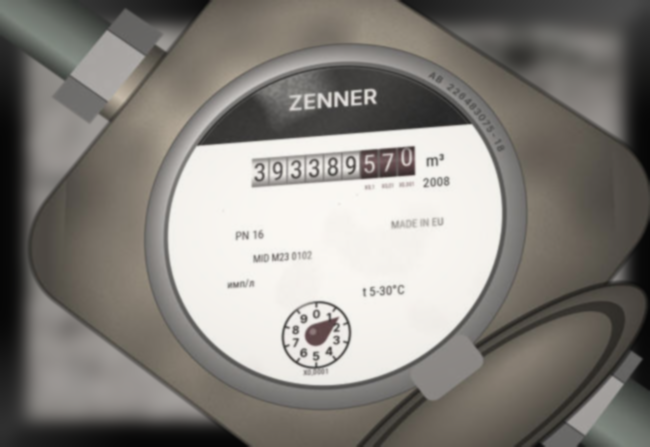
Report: 393389.5701m³
